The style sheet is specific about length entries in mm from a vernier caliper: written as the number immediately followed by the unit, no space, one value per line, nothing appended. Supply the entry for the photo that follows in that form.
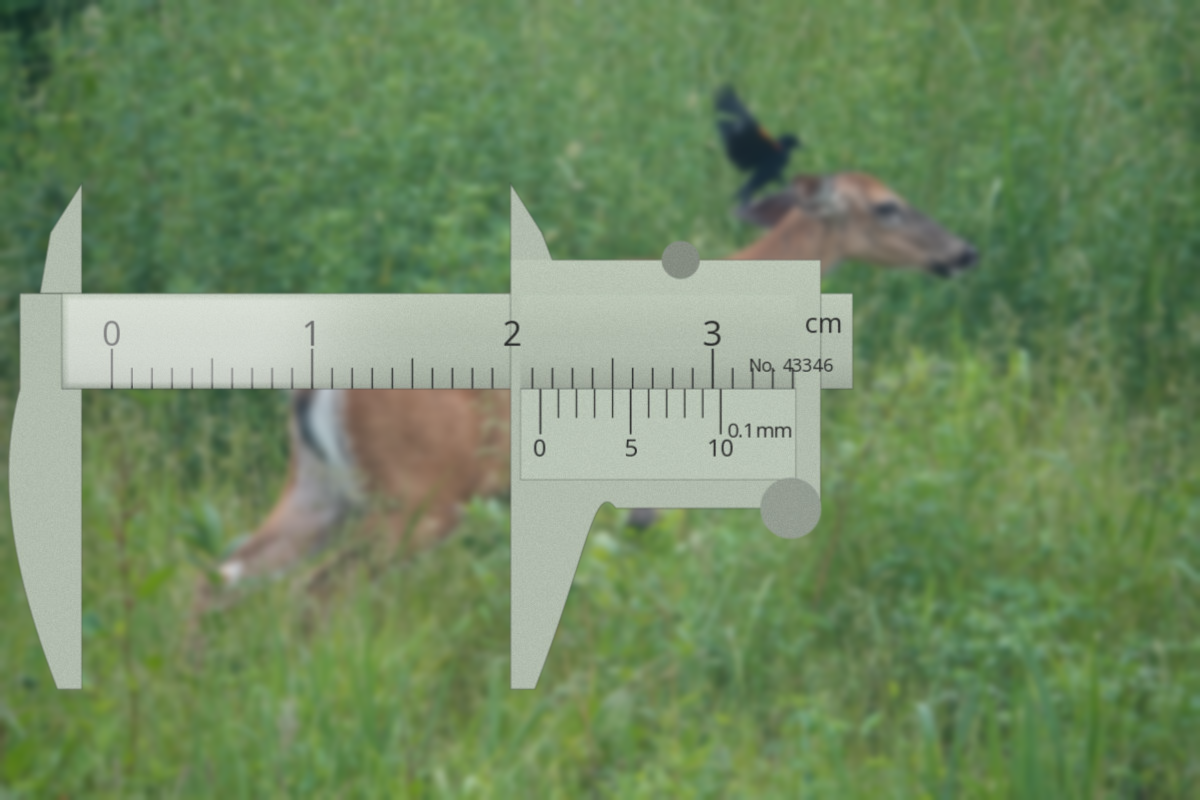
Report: 21.4mm
